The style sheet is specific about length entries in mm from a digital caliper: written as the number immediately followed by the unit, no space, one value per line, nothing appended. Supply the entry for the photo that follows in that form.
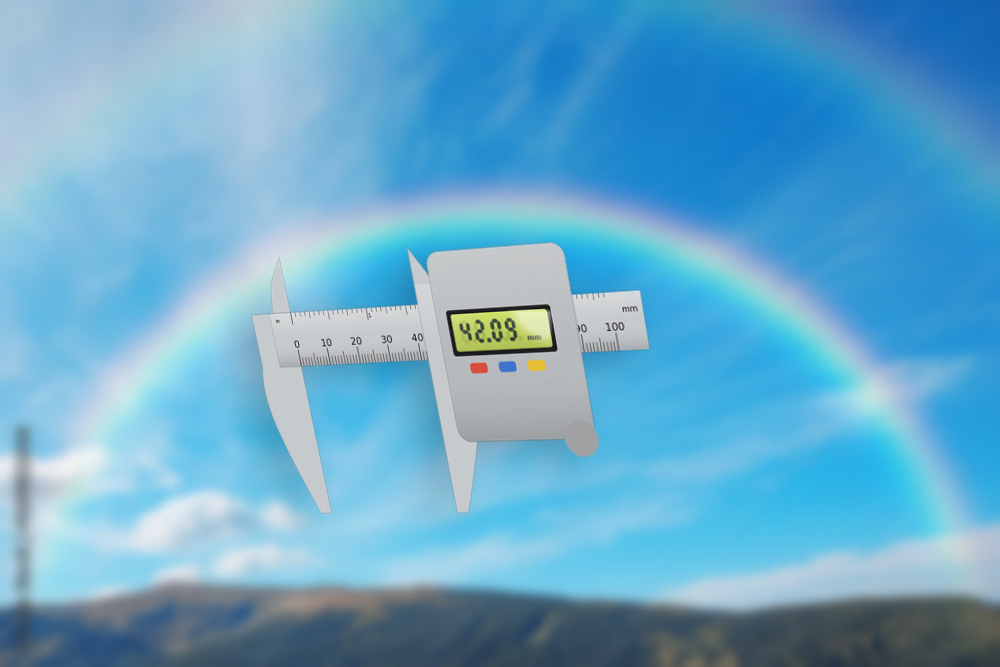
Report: 42.09mm
